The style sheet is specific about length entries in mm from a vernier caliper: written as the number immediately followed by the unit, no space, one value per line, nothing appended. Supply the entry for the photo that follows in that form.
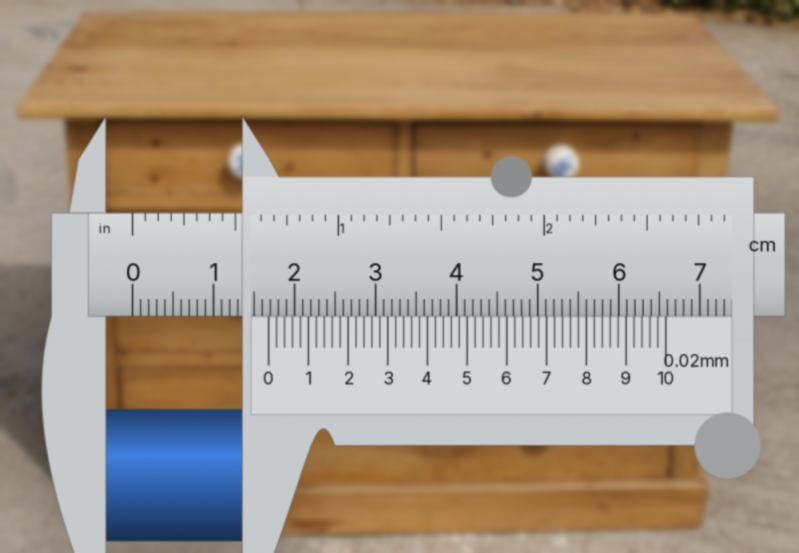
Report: 16.8mm
